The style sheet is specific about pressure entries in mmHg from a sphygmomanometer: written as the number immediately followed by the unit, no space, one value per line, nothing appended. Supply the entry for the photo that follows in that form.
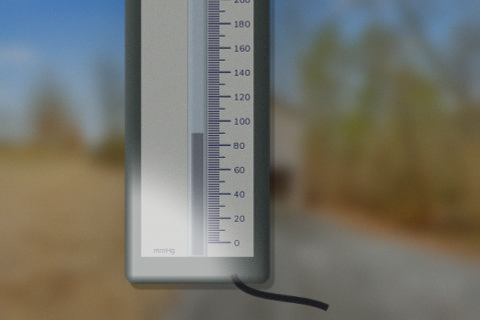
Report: 90mmHg
